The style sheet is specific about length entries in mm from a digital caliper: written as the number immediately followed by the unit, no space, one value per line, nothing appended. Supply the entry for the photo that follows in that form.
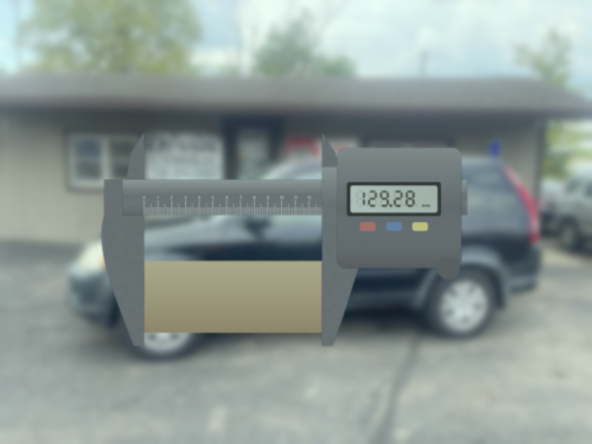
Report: 129.28mm
